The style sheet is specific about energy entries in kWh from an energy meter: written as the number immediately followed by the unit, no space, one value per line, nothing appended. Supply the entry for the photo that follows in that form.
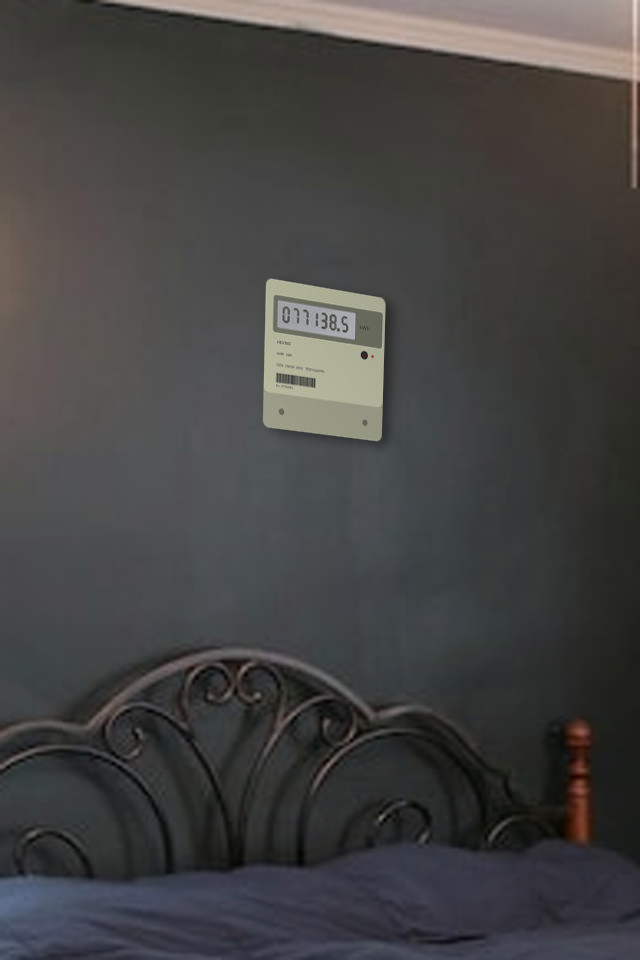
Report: 77138.5kWh
